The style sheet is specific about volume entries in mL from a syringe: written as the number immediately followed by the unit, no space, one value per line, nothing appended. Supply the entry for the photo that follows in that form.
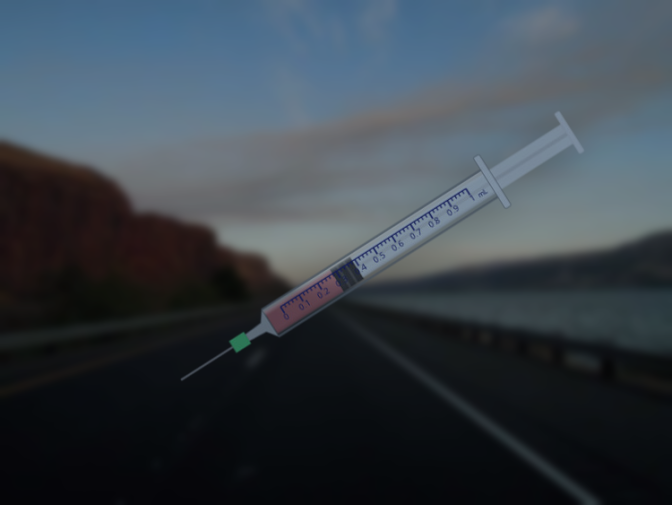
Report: 0.28mL
